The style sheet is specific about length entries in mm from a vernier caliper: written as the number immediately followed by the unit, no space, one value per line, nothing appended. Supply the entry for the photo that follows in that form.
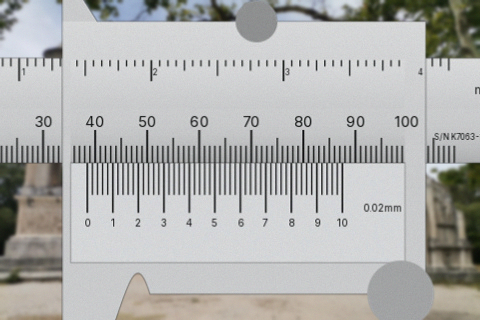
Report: 38.5mm
